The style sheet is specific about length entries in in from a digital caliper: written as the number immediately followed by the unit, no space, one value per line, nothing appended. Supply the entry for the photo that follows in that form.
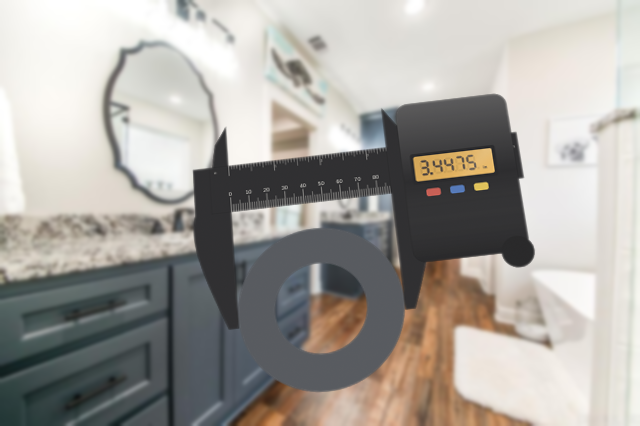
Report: 3.4475in
